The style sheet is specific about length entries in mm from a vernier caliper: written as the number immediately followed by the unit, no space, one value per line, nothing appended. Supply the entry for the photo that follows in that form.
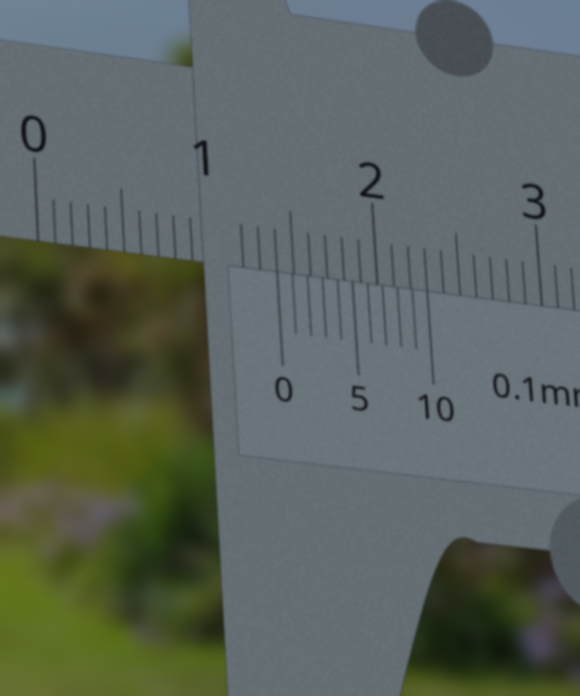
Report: 14.0mm
